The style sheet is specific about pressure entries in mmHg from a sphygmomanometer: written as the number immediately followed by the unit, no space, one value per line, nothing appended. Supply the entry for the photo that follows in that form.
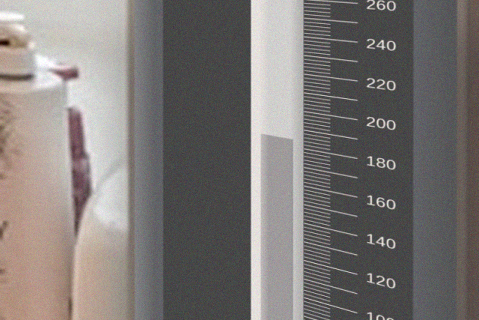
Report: 184mmHg
